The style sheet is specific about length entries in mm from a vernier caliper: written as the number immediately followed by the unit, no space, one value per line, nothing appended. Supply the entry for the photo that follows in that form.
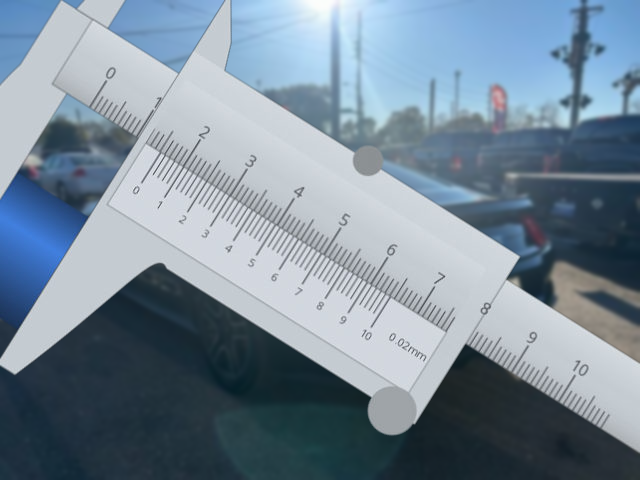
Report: 15.2mm
